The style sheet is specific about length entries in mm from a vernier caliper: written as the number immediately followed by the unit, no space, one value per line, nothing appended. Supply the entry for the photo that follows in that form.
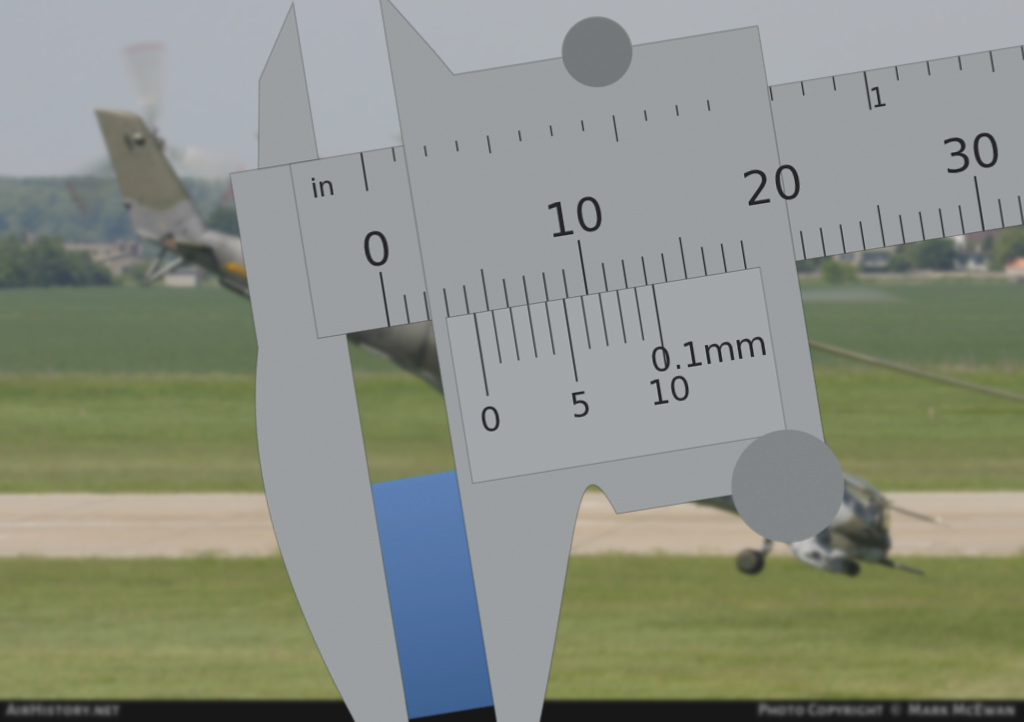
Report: 4.3mm
